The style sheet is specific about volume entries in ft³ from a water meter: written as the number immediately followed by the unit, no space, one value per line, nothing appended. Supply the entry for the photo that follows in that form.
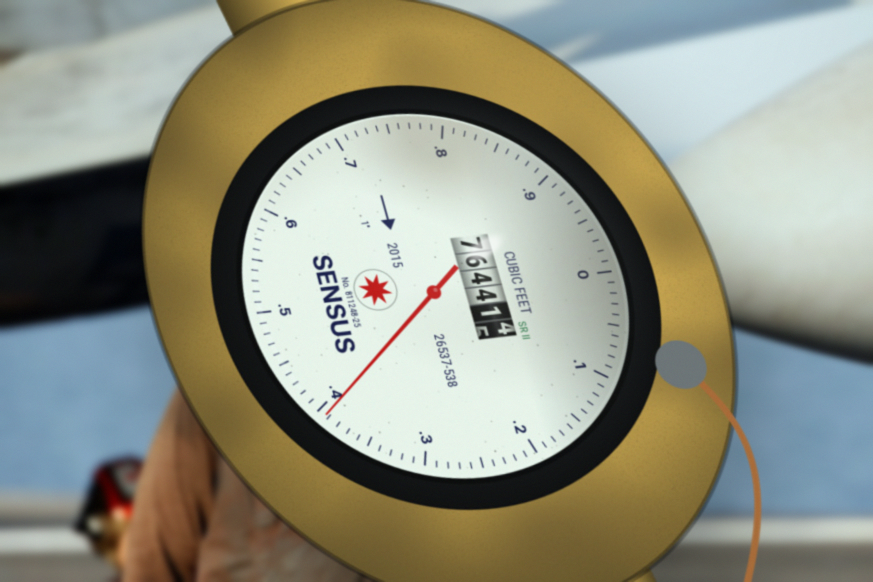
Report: 764414.39ft³
